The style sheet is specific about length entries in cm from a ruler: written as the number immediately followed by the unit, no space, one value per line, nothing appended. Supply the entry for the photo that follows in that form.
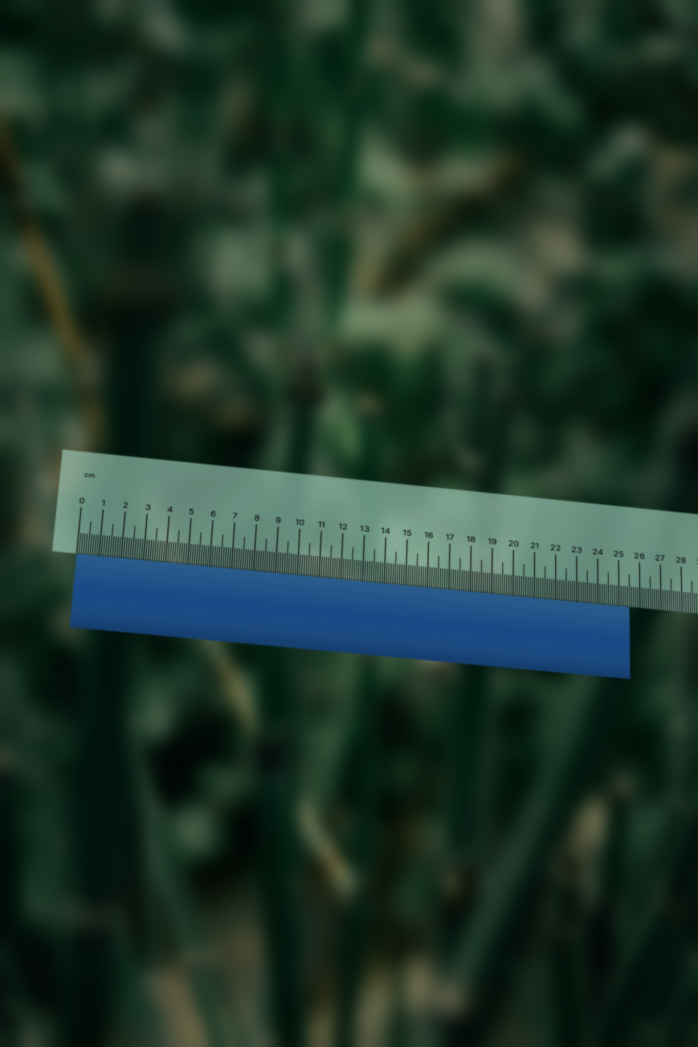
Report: 25.5cm
